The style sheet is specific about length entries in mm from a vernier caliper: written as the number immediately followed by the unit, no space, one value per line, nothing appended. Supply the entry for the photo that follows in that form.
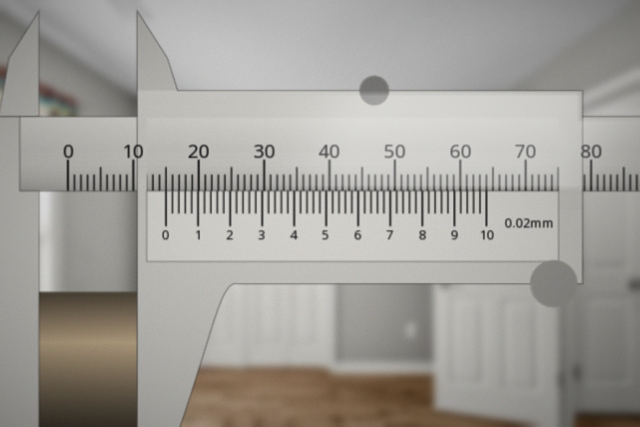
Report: 15.0mm
